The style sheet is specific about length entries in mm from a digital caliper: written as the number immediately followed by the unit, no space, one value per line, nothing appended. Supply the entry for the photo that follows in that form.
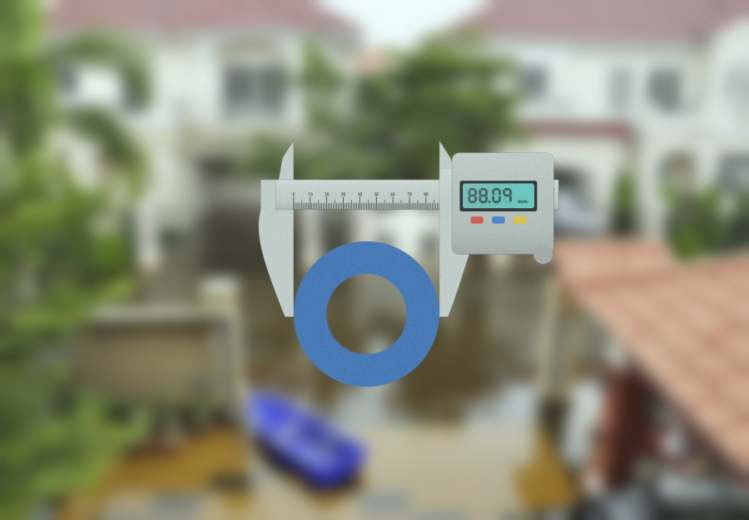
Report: 88.09mm
